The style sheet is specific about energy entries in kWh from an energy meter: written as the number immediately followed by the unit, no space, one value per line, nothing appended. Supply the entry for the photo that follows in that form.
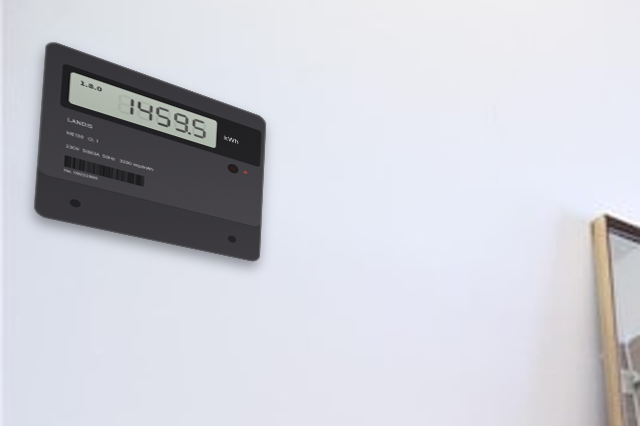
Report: 1459.5kWh
